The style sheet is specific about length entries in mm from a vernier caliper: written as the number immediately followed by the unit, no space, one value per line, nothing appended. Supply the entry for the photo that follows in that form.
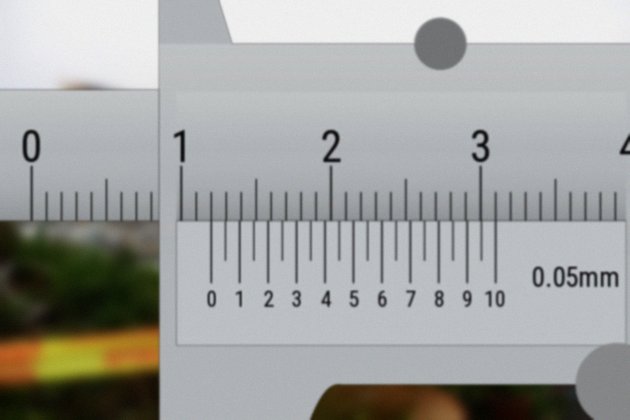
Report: 12.0mm
